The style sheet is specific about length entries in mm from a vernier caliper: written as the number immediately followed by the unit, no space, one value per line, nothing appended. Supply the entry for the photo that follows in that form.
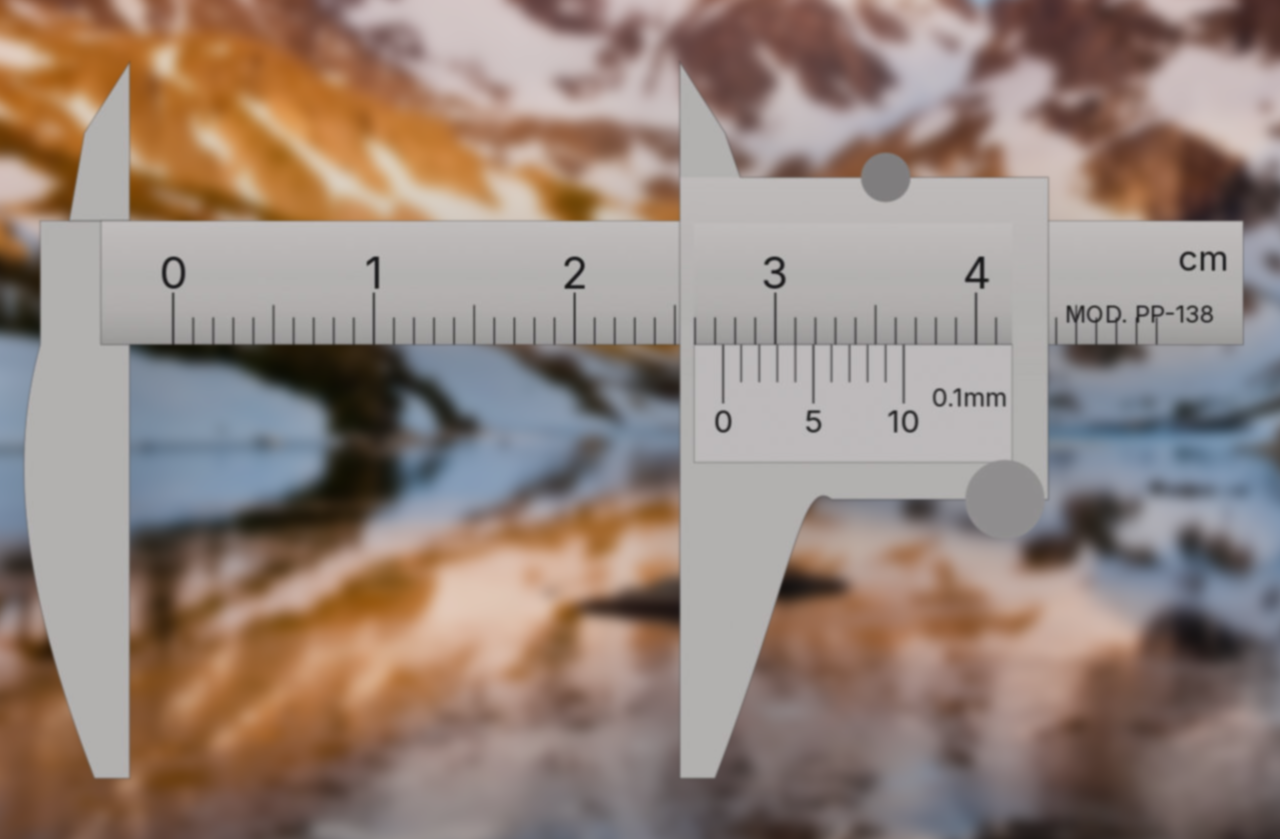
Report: 27.4mm
